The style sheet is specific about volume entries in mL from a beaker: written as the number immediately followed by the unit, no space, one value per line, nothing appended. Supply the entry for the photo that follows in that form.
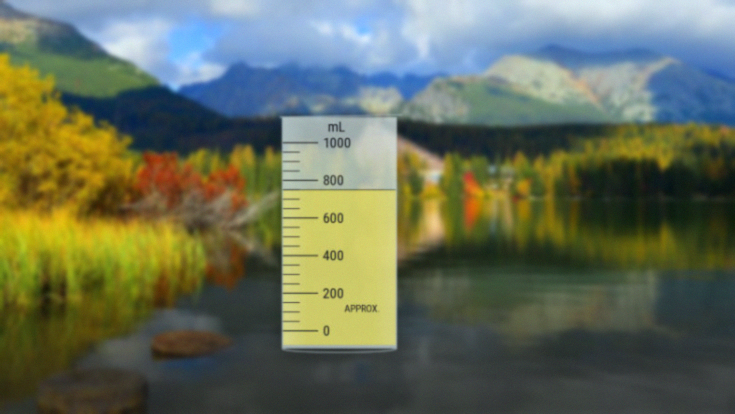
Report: 750mL
